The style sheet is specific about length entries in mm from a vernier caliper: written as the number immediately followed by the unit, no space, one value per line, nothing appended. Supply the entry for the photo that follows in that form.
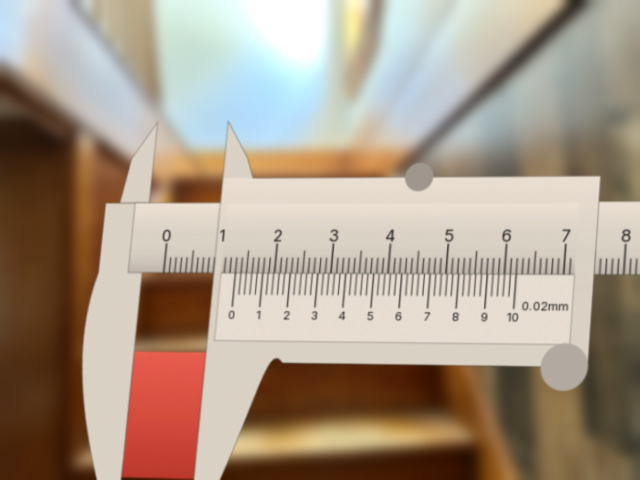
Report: 13.0mm
